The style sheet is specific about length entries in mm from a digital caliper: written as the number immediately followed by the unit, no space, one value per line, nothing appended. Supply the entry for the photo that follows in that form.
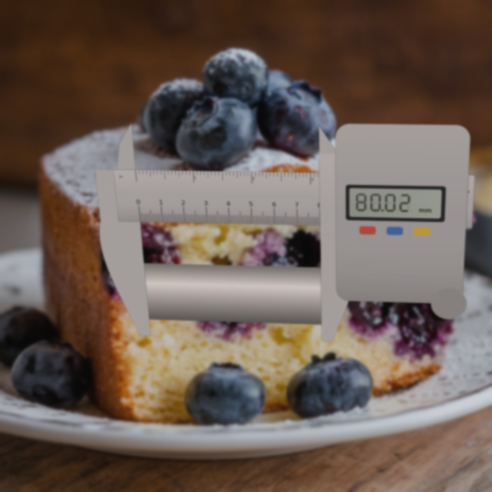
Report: 80.02mm
